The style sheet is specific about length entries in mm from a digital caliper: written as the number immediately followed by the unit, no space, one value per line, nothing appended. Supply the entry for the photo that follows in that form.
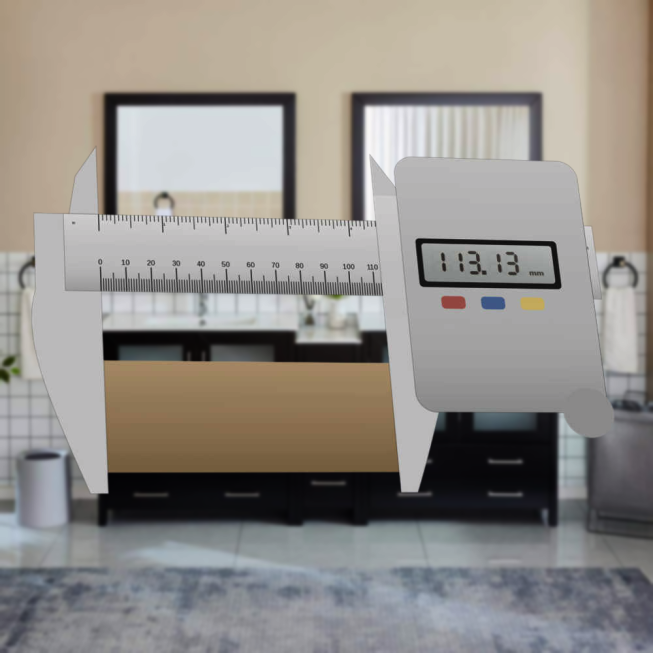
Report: 113.13mm
